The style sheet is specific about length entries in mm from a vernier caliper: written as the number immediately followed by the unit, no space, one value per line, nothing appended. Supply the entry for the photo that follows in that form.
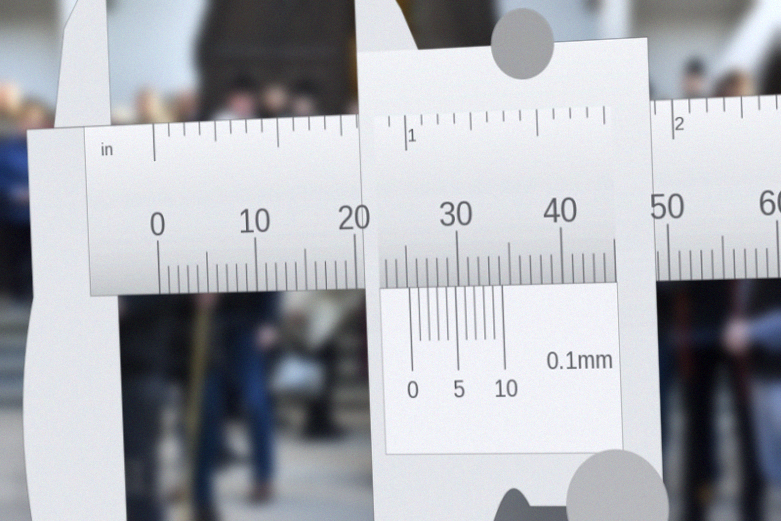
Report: 25.2mm
